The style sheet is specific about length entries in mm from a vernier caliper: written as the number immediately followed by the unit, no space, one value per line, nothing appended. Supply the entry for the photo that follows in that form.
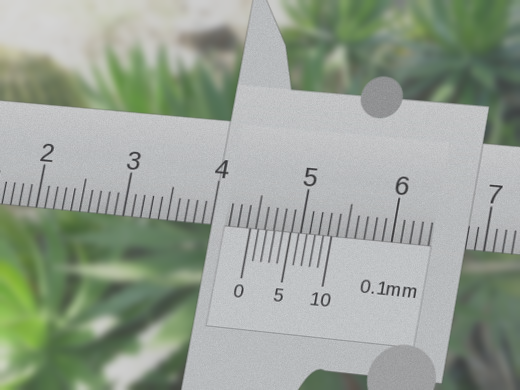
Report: 44.4mm
